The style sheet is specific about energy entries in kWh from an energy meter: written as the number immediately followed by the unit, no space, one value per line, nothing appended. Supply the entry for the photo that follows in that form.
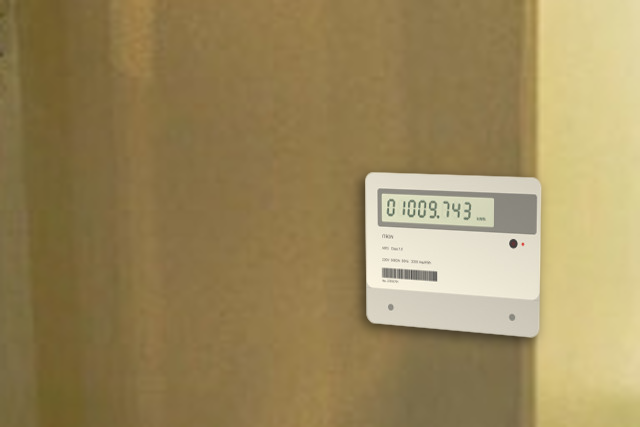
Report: 1009.743kWh
